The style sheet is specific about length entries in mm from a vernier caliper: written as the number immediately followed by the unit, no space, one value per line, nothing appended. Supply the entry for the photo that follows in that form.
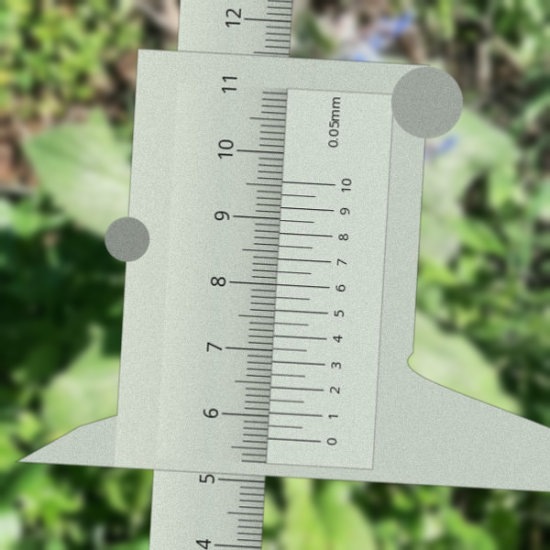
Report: 56.6mm
